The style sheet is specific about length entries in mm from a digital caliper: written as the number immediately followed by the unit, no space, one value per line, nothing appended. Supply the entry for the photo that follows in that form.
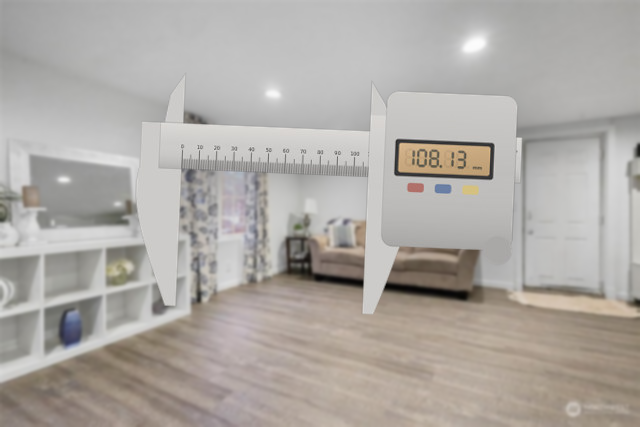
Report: 108.13mm
